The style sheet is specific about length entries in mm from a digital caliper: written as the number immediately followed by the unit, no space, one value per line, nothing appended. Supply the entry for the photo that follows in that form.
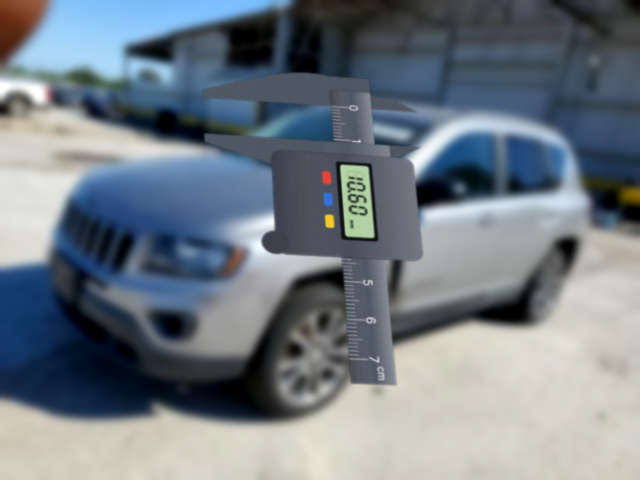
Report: 10.60mm
